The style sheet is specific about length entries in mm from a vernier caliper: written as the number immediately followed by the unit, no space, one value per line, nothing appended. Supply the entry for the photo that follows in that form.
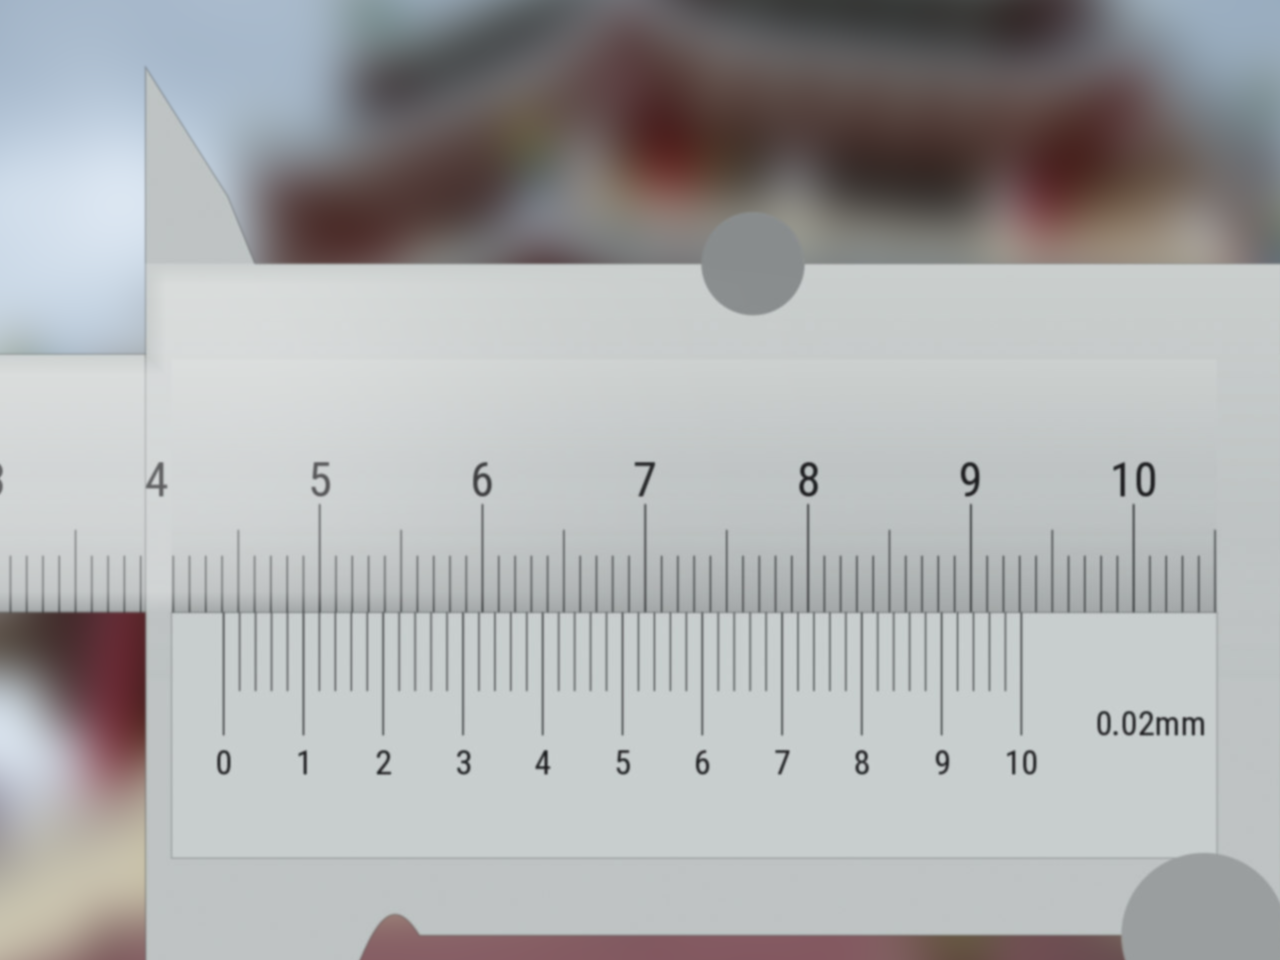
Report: 44.1mm
